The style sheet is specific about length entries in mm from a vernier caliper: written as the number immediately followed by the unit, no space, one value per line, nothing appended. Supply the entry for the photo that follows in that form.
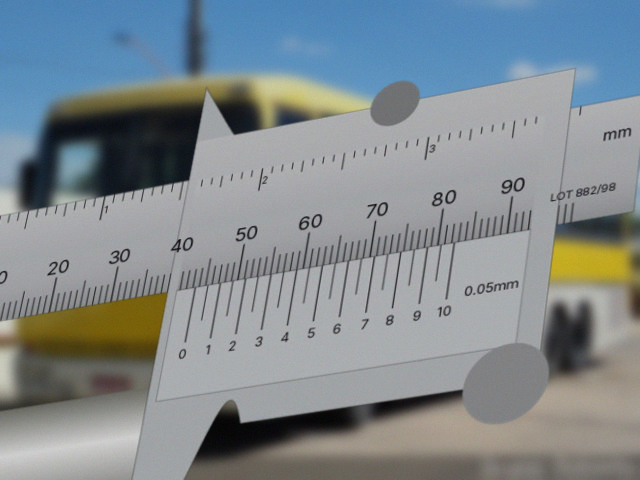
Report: 43.4mm
